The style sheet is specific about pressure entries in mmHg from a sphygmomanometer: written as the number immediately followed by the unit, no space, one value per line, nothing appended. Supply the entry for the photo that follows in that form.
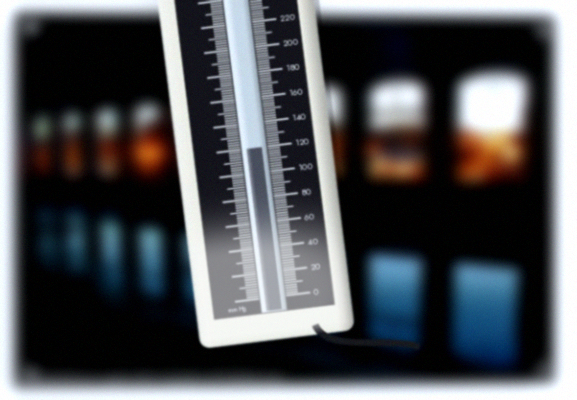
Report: 120mmHg
